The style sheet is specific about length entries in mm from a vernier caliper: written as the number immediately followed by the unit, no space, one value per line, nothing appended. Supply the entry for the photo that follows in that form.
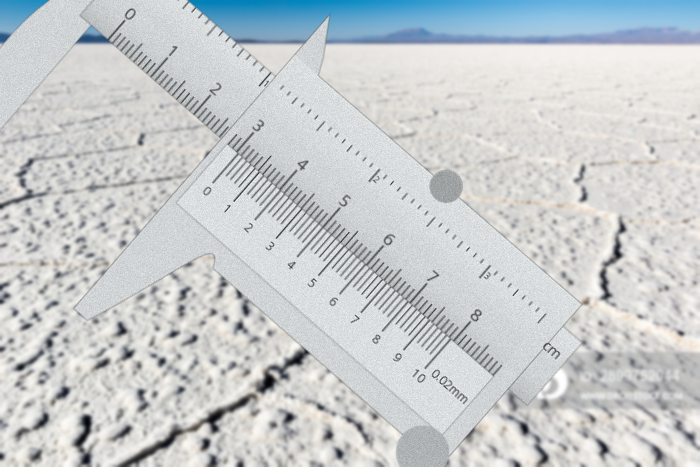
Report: 30.4mm
